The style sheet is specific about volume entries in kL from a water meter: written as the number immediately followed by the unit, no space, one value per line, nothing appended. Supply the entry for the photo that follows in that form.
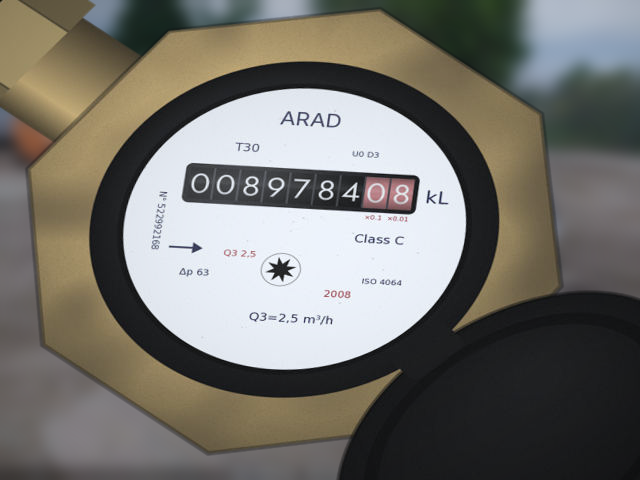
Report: 89784.08kL
